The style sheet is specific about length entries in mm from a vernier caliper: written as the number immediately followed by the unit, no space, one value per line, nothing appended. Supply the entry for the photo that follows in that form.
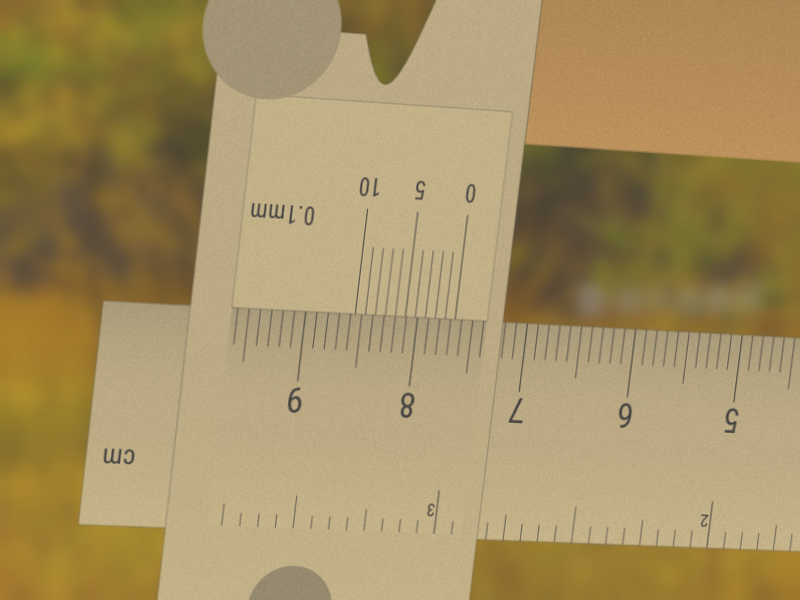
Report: 76.6mm
